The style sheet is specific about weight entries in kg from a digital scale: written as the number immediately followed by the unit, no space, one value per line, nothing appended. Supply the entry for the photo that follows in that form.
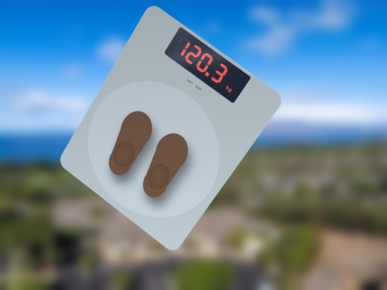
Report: 120.3kg
